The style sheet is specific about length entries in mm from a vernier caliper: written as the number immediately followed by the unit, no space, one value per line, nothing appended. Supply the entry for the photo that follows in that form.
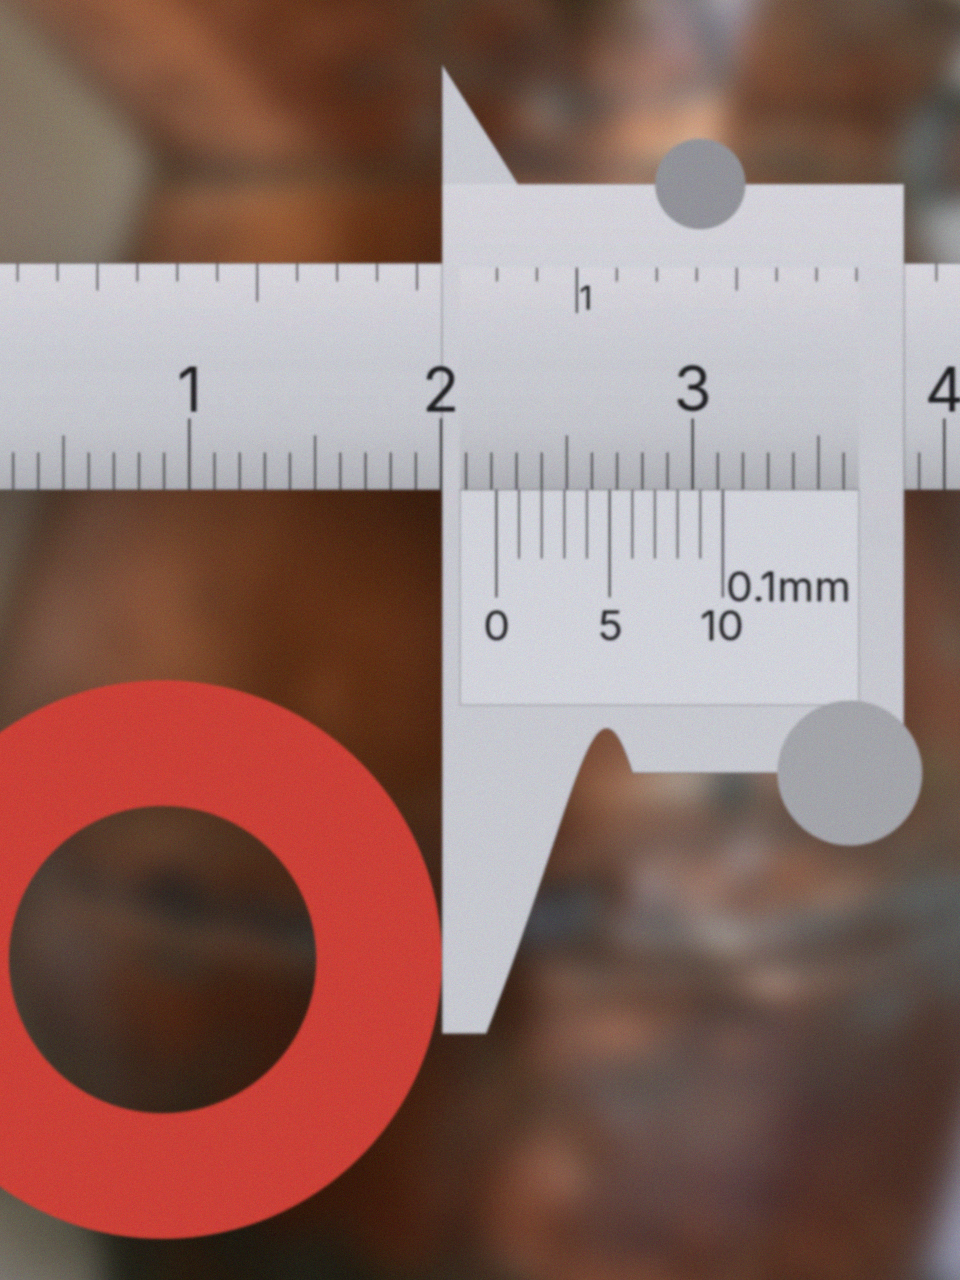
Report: 22.2mm
